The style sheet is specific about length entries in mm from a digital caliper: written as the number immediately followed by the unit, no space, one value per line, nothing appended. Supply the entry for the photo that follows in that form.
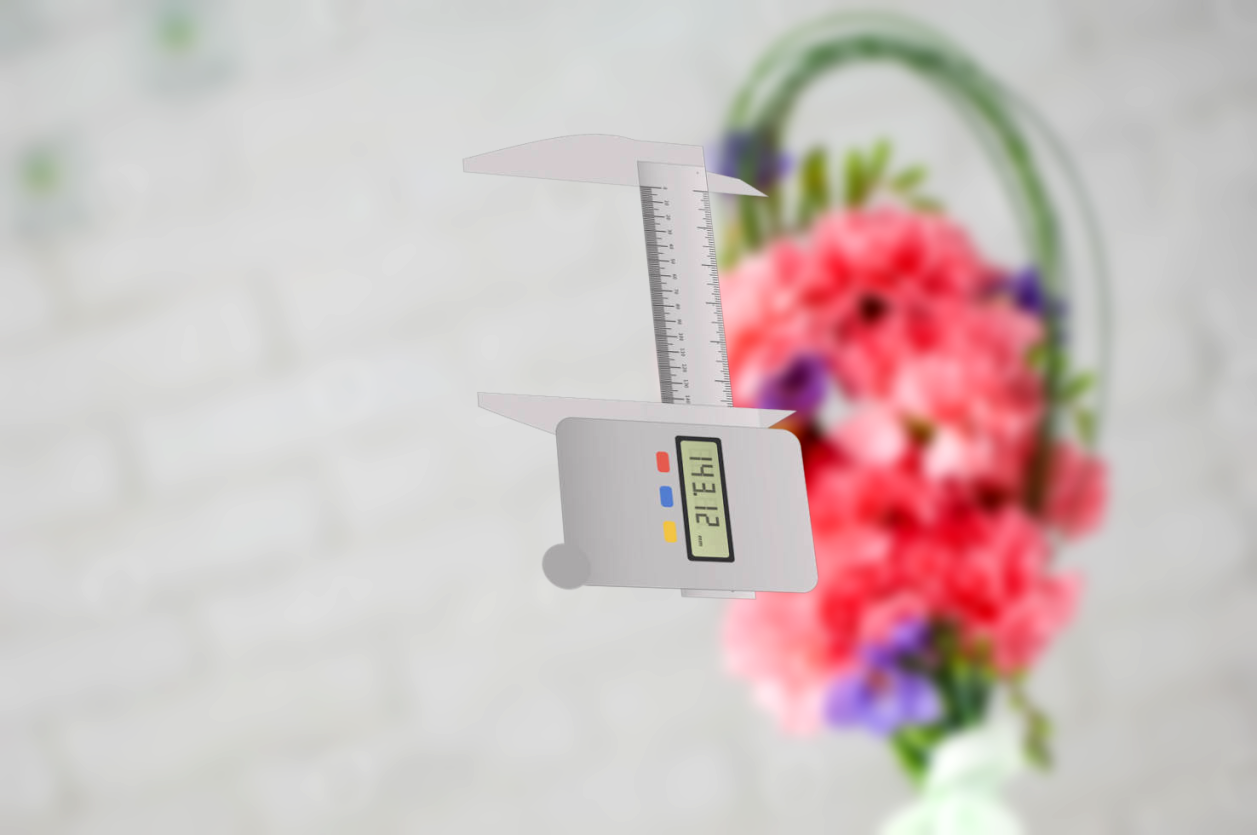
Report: 143.12mm
